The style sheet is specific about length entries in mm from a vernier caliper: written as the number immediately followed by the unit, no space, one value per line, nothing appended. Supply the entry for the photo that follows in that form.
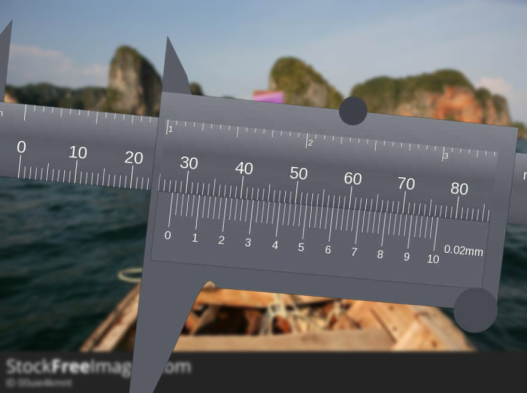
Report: 27.6mm
